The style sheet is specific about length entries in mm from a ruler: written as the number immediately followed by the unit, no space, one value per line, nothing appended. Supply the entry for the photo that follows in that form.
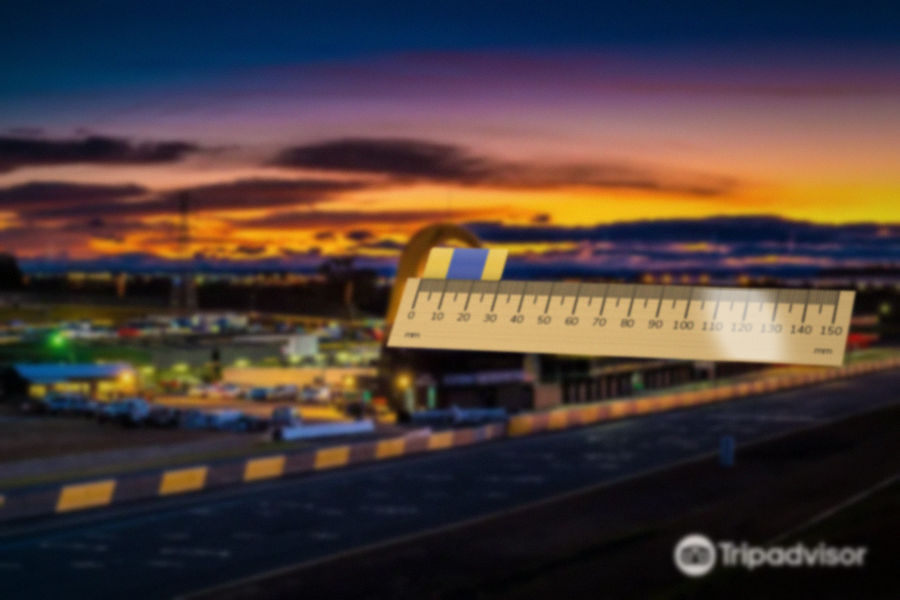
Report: 30mm
